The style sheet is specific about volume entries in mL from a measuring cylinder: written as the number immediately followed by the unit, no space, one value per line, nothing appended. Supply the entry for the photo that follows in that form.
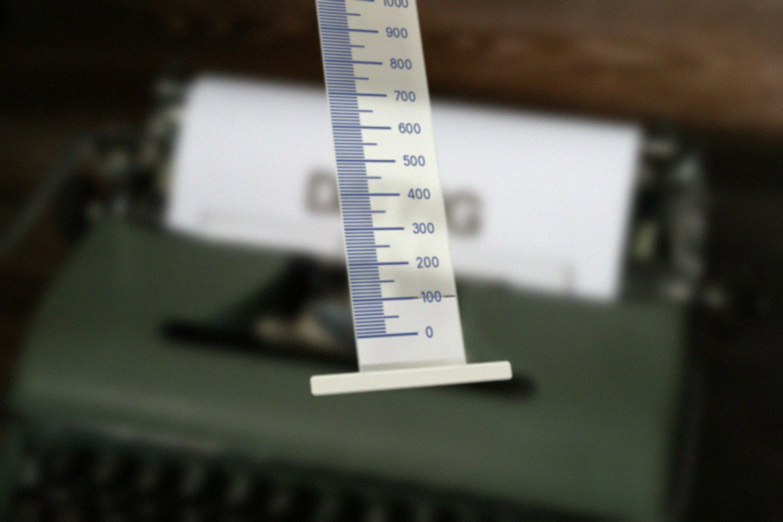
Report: 100mL
